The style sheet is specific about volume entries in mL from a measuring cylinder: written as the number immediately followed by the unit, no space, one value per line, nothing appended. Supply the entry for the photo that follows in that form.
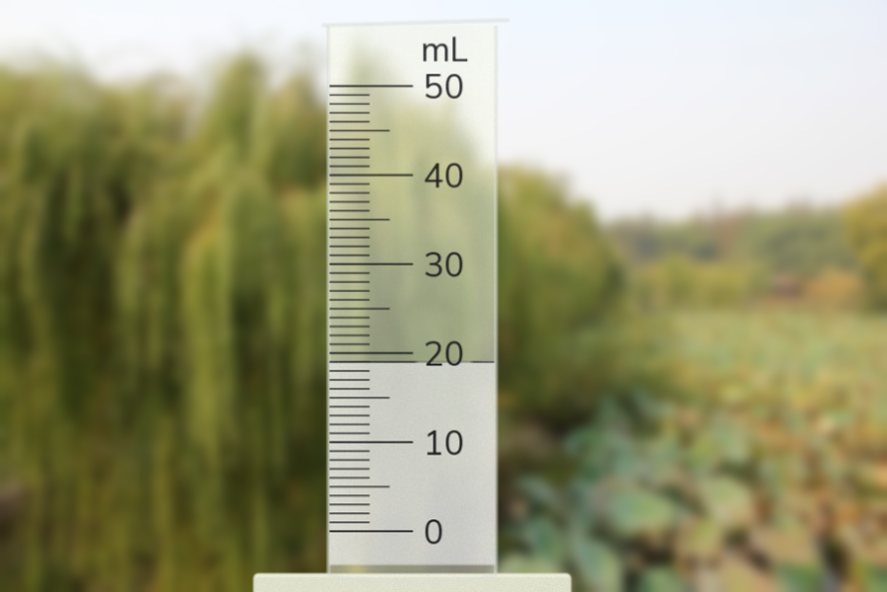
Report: 19mL
